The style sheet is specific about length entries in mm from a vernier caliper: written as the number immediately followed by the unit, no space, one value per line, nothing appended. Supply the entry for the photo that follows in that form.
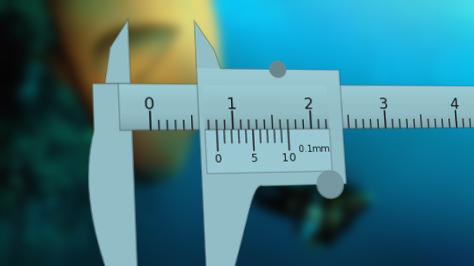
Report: 8.0mm
